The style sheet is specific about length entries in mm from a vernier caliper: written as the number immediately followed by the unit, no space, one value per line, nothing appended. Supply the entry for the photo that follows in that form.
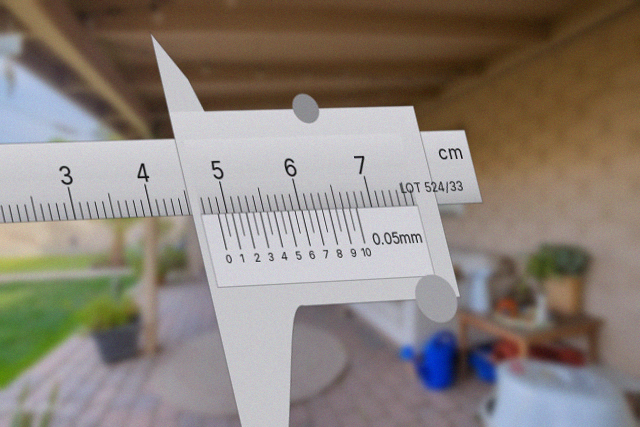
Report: 48.8mm
